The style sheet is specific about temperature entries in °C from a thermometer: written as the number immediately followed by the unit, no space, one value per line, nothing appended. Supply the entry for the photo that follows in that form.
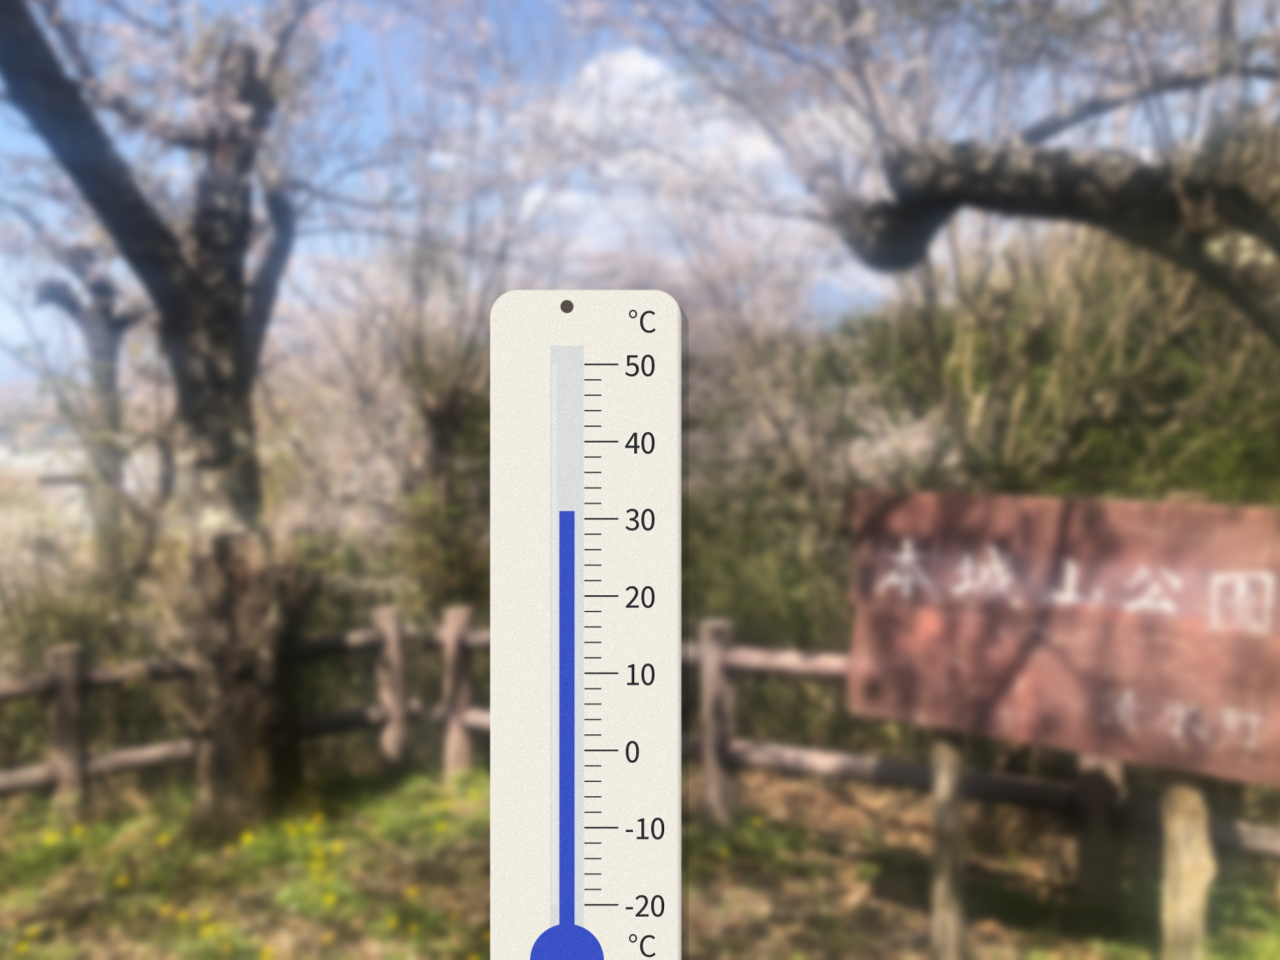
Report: 31°C
